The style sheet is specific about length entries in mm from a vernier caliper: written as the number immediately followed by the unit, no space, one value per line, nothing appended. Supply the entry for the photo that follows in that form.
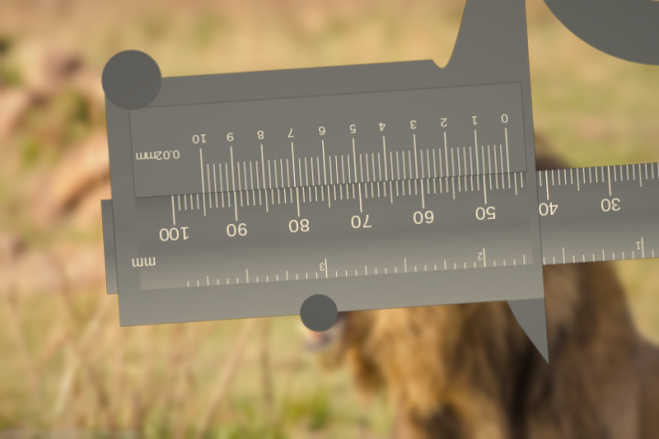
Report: 46.0mm
